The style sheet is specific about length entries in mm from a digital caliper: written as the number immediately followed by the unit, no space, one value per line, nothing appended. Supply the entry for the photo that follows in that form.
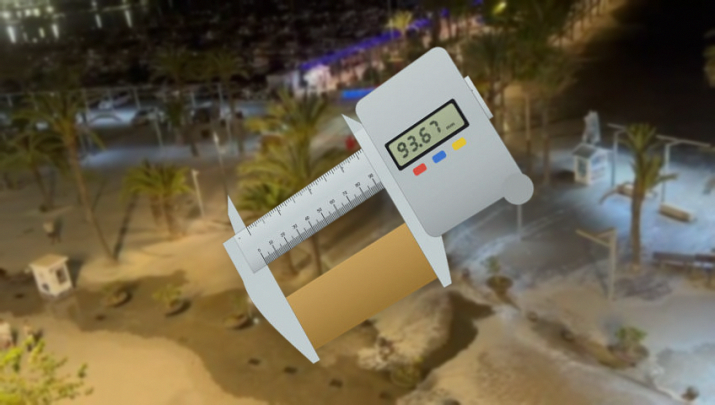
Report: 93.67mm
